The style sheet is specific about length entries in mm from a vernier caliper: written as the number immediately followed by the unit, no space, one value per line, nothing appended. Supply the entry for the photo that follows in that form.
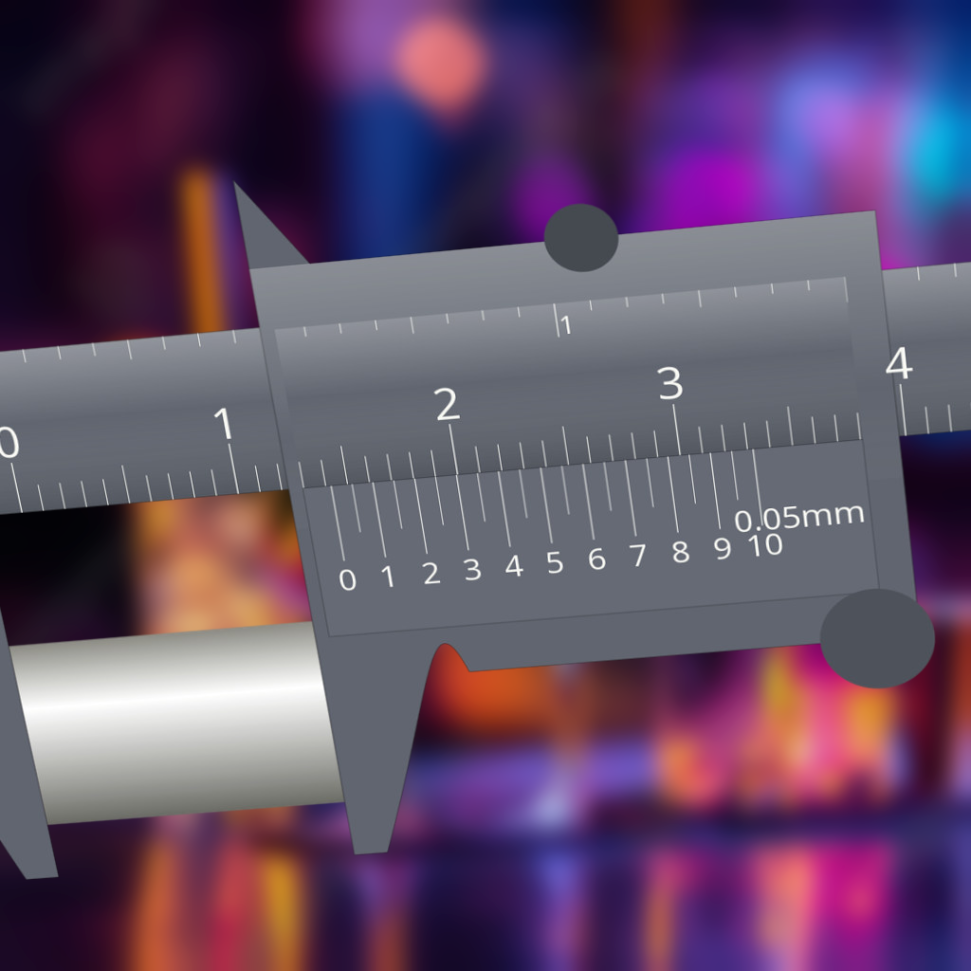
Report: 14.25mm
